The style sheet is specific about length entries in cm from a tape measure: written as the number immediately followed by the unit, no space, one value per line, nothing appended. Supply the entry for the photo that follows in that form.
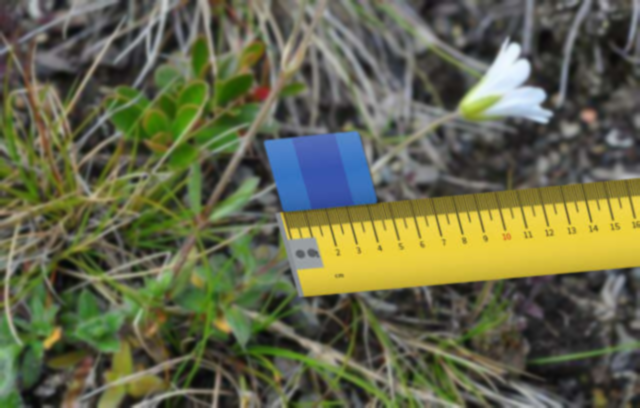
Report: 4.5cm
